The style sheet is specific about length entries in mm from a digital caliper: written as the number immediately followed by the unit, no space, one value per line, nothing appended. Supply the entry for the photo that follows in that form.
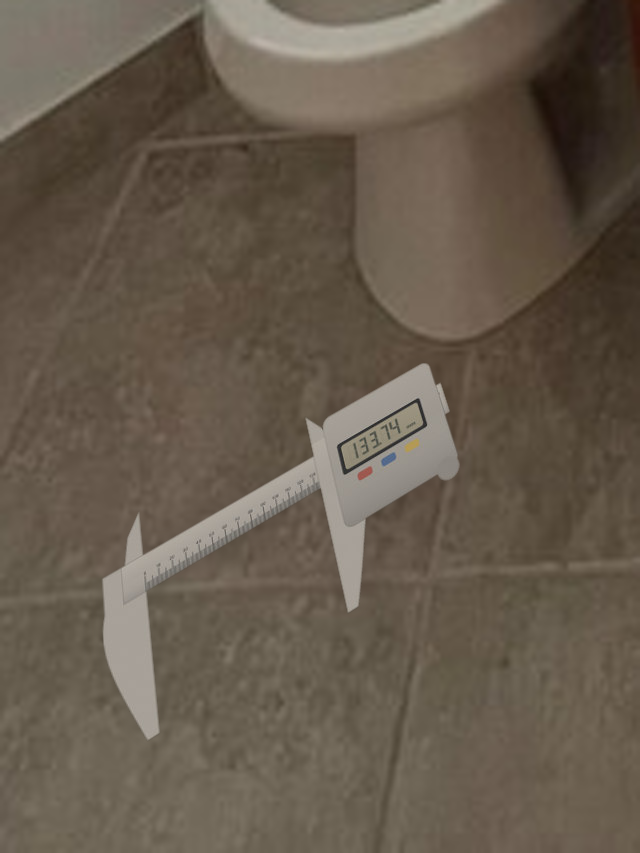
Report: 133.74mm
